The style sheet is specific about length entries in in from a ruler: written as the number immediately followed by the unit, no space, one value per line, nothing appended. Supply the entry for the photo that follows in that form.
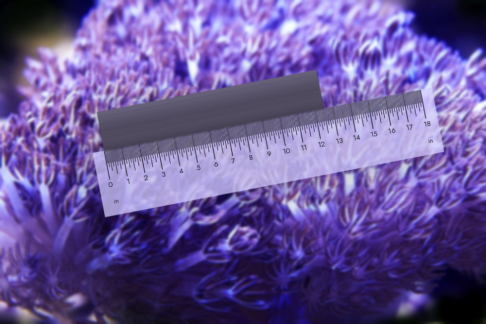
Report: 12.5in
